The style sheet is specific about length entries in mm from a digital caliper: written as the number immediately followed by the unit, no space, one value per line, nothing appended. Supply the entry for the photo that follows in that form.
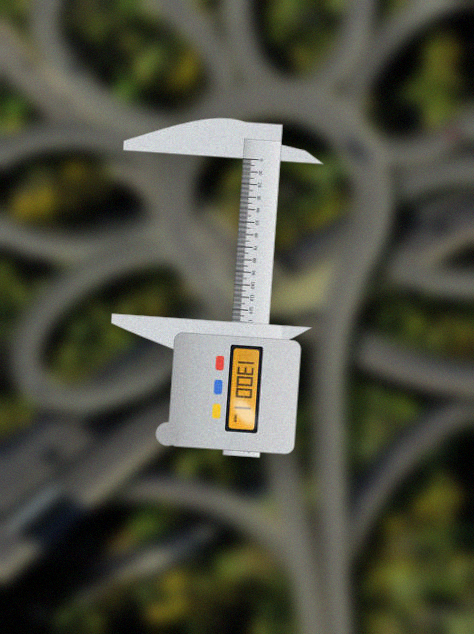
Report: 130.01mm
